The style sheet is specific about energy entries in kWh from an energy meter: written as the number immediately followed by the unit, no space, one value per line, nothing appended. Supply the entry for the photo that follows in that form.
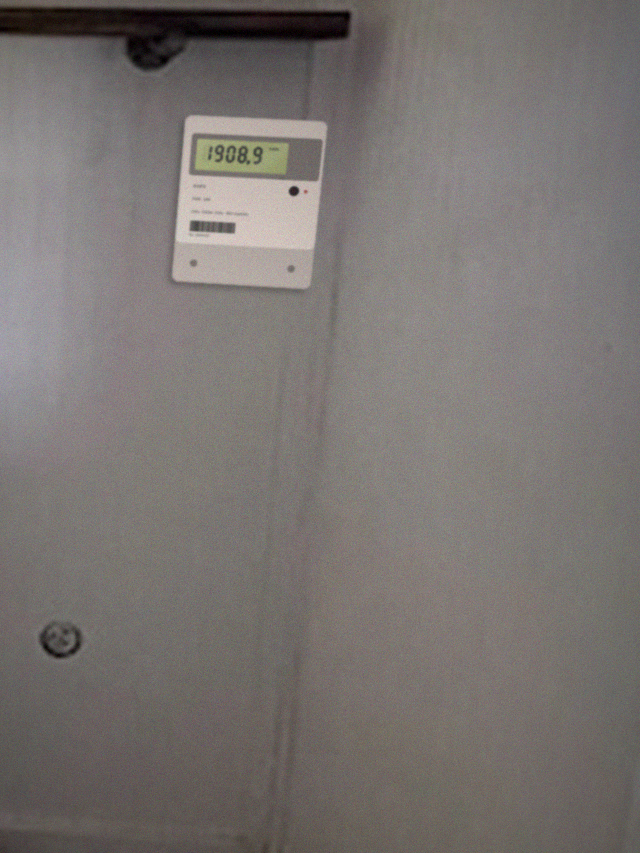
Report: 1908.9kWh
